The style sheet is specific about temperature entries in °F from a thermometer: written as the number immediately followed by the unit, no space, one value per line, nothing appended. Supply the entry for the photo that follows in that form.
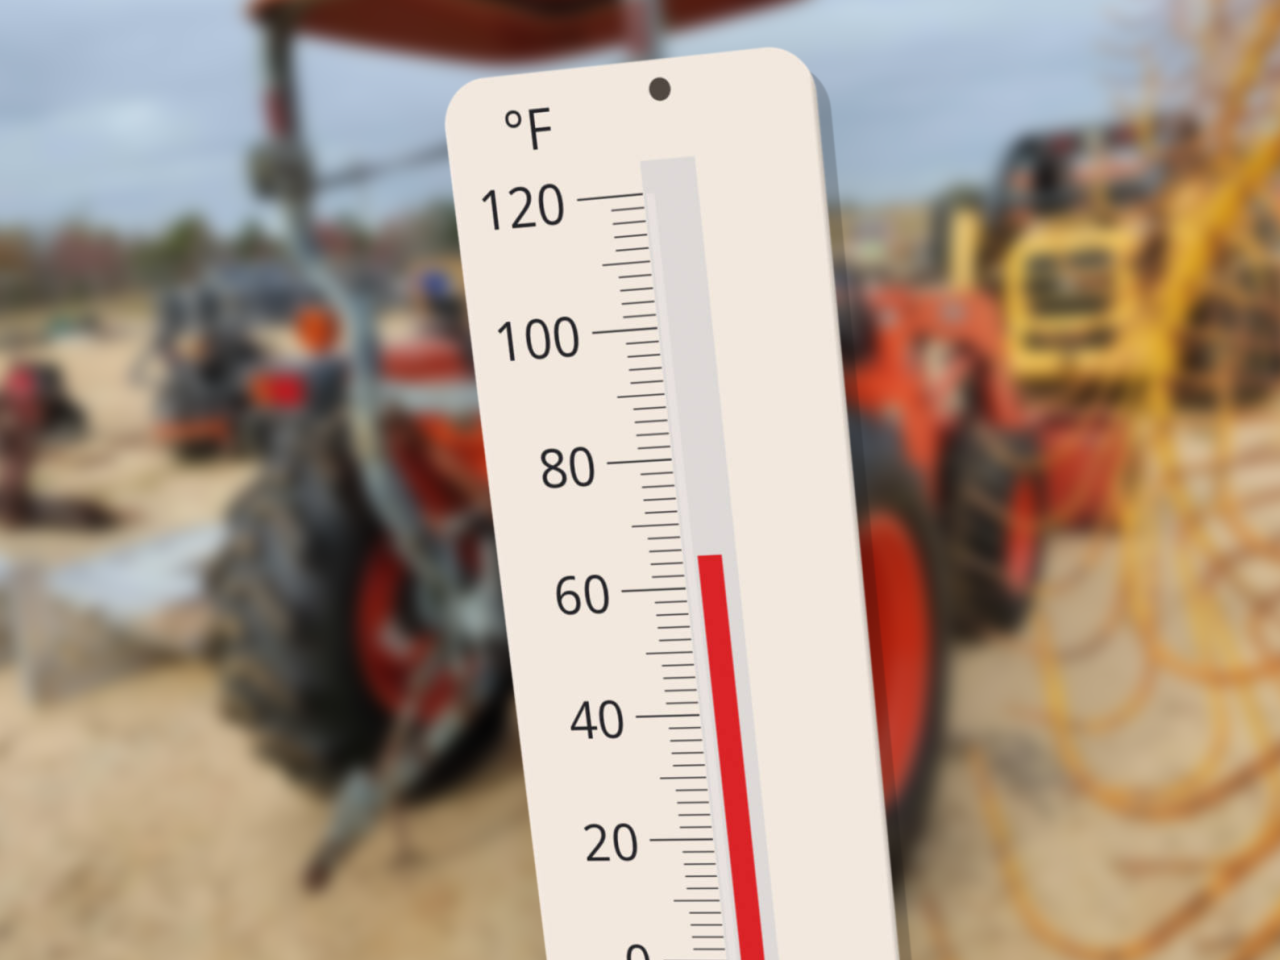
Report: 65°F
